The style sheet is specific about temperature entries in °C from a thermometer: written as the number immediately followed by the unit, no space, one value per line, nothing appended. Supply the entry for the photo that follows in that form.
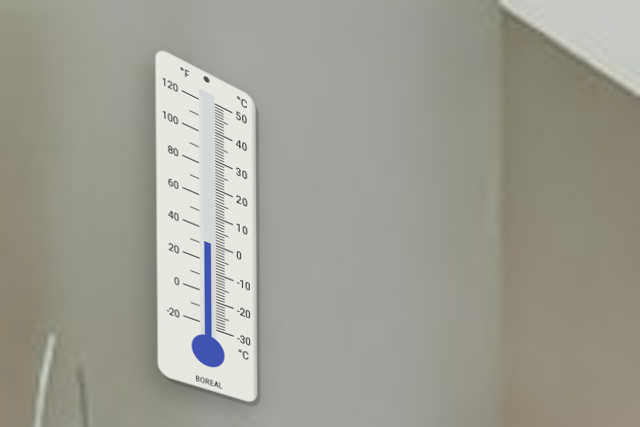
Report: 0°C
